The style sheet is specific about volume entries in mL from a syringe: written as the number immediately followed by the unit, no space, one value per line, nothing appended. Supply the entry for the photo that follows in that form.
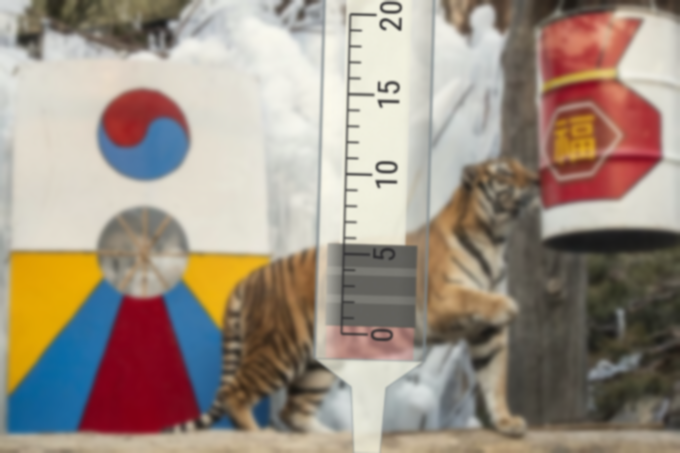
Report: 0.5mL
